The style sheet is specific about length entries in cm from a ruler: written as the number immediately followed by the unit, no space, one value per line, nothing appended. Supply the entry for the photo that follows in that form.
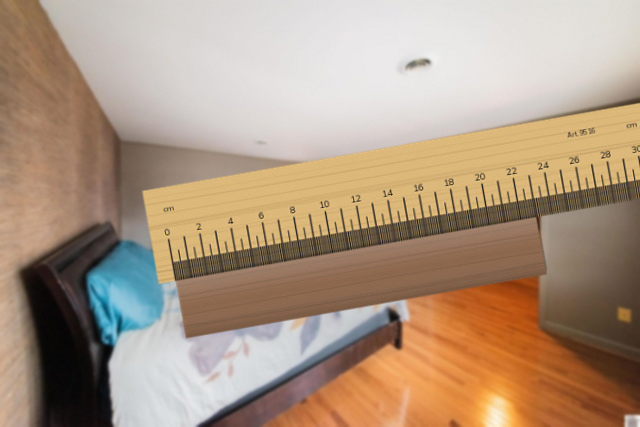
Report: 23cm
